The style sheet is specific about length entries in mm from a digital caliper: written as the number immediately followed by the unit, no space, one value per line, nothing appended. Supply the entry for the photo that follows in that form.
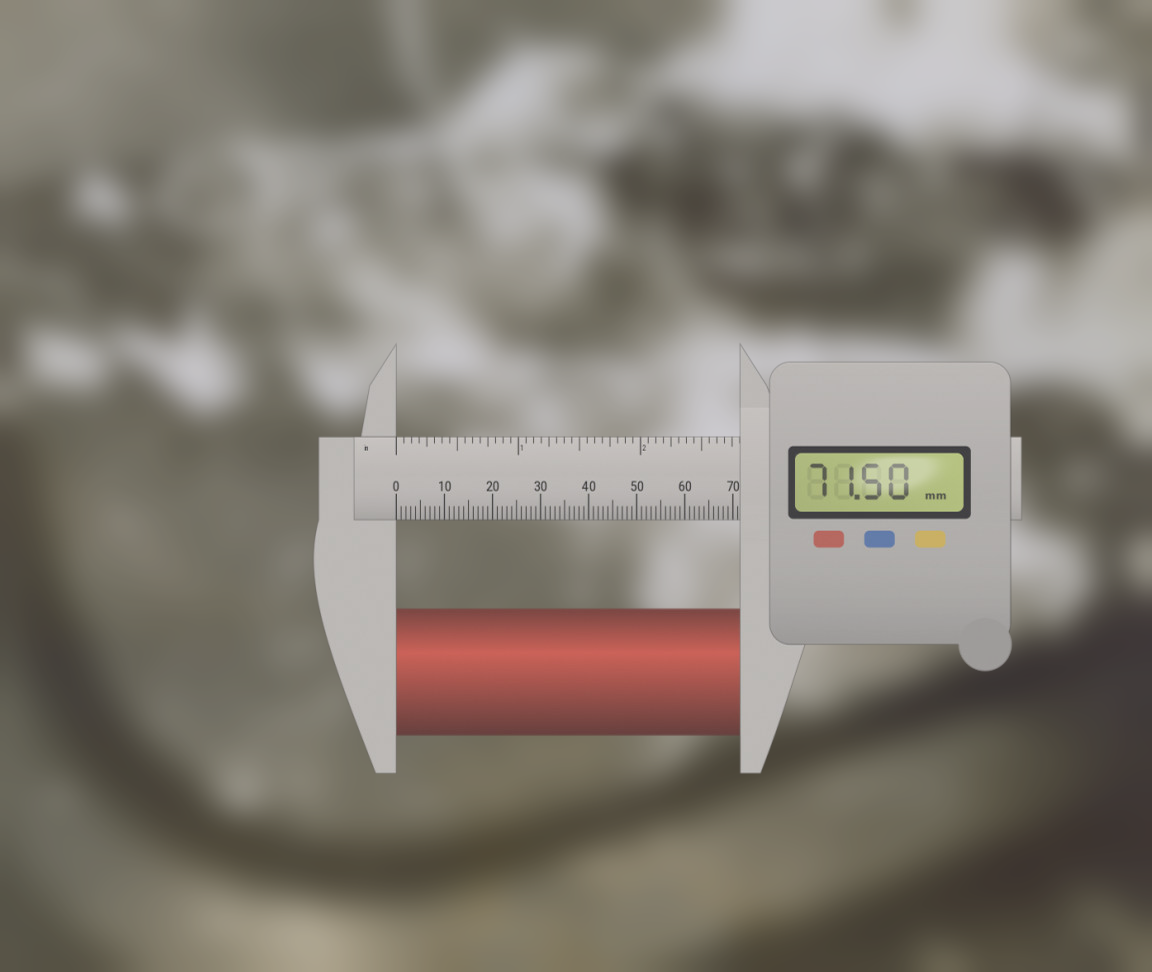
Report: 71.50mm
